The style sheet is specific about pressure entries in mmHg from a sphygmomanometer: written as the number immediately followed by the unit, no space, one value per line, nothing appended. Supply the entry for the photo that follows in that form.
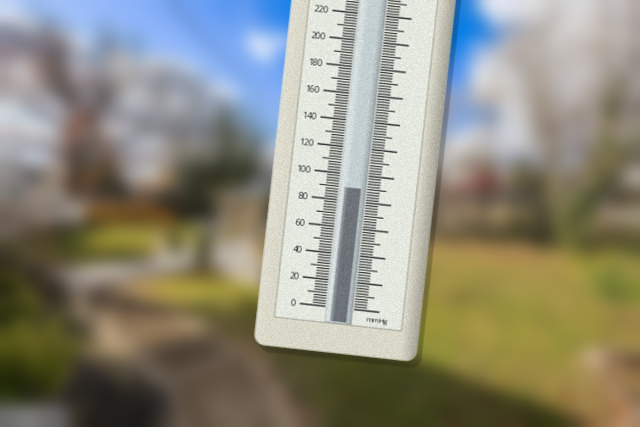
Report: 90mmHg
